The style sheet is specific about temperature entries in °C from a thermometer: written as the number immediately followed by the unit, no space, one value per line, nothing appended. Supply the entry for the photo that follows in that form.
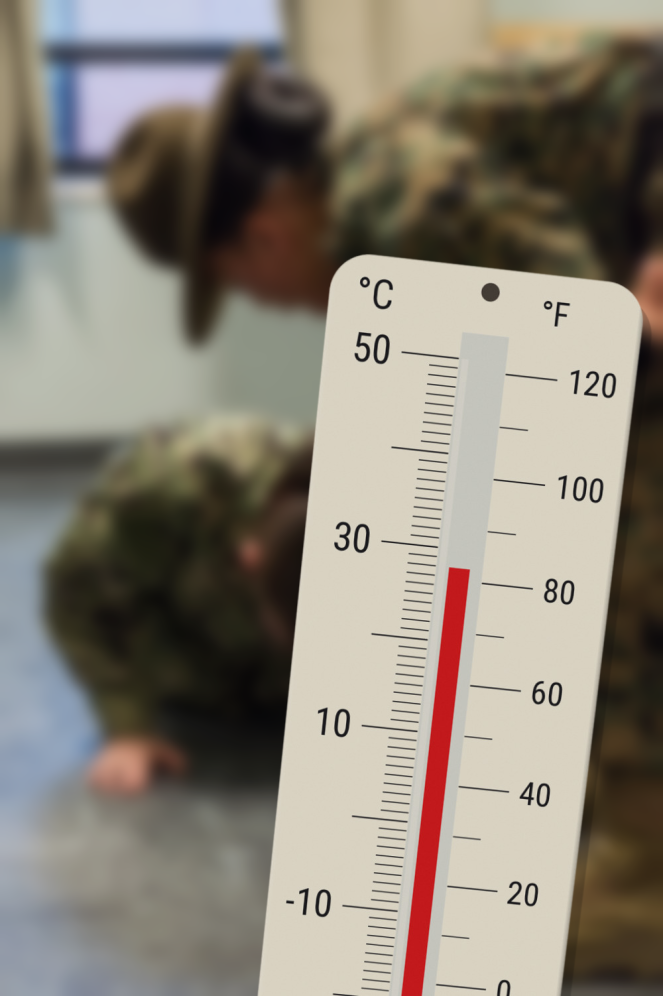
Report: 28°C
